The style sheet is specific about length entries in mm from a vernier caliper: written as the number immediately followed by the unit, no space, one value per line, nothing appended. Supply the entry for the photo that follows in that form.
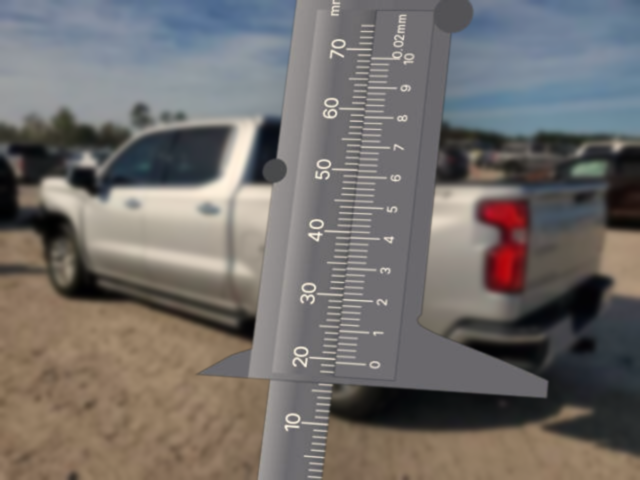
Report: 19.5mm
